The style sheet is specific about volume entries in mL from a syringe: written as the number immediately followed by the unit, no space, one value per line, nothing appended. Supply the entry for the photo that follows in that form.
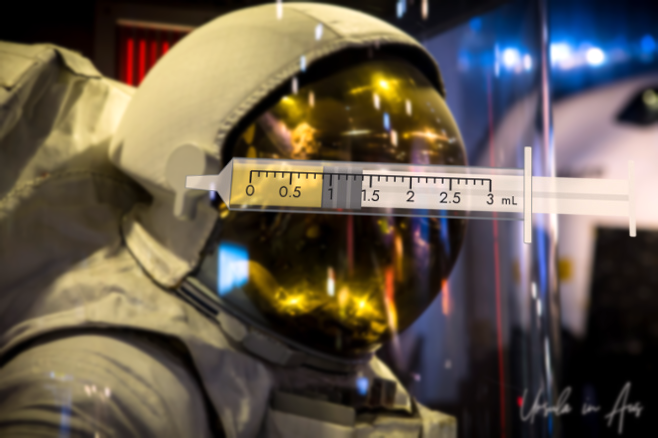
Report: 0.9mL
